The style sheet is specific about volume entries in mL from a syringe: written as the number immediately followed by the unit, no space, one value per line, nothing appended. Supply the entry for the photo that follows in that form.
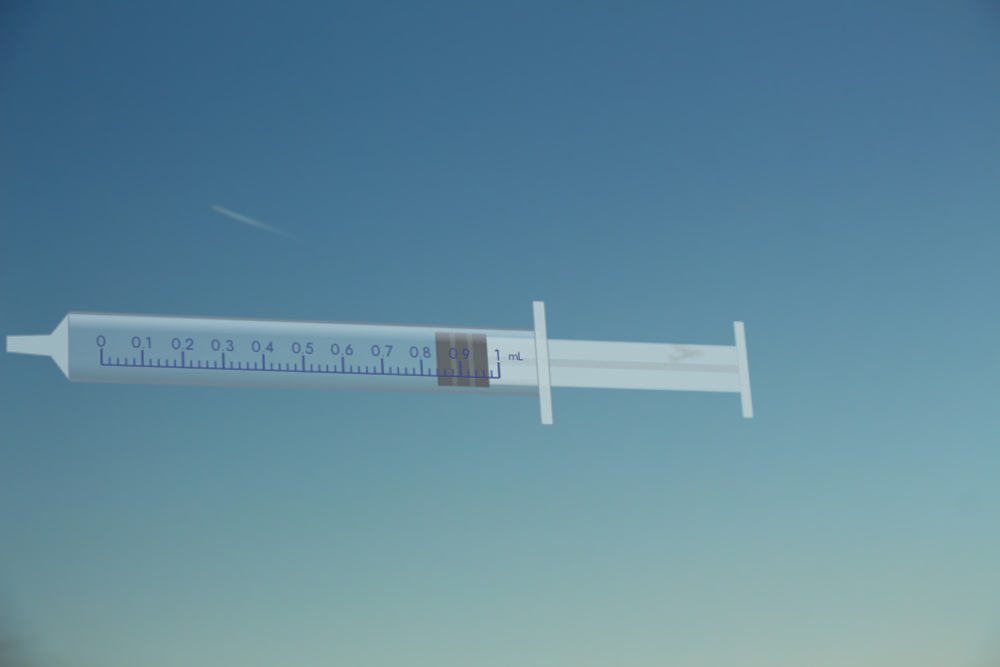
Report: 0.84mL
